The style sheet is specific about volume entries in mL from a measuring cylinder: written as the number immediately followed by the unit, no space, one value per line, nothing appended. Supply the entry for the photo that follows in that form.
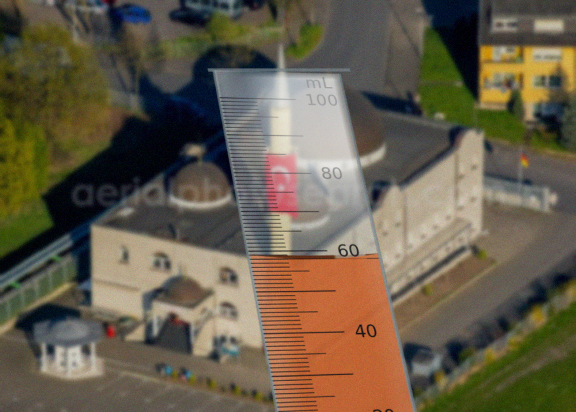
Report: 58mL
